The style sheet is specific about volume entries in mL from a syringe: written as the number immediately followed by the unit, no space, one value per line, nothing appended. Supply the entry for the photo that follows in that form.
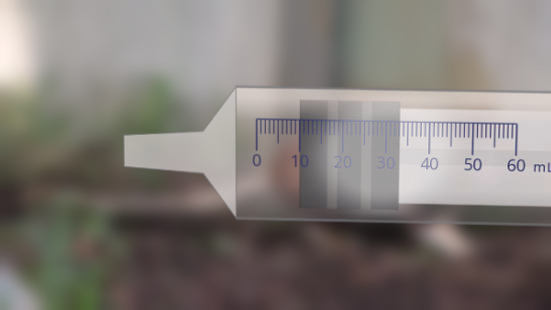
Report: 10mL
